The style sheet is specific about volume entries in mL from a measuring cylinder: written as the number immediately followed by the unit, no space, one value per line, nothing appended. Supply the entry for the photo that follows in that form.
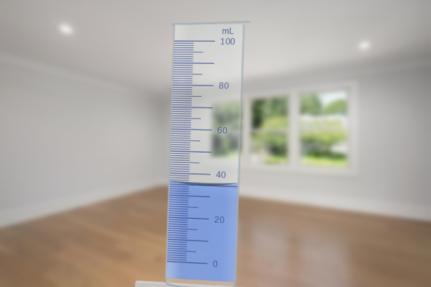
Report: 35mL
